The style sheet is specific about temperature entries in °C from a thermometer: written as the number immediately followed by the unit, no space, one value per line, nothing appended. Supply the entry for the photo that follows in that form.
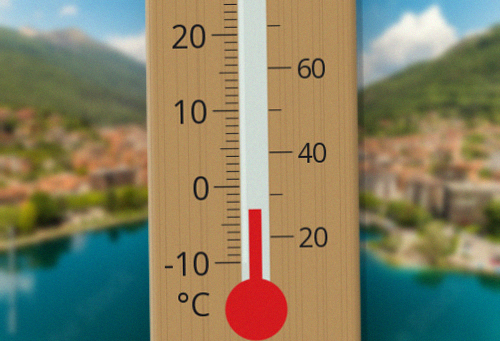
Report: -3°C
